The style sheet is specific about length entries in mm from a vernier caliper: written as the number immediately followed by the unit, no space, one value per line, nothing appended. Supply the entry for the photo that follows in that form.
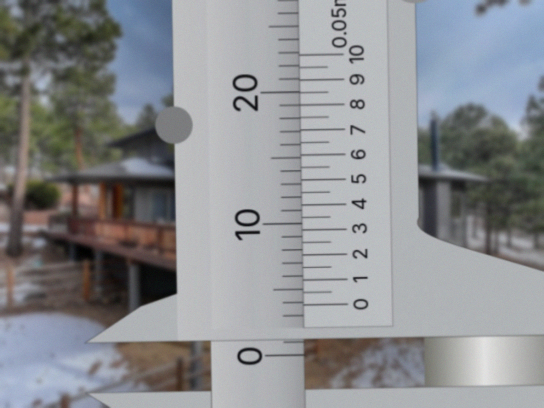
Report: 3.8mm
